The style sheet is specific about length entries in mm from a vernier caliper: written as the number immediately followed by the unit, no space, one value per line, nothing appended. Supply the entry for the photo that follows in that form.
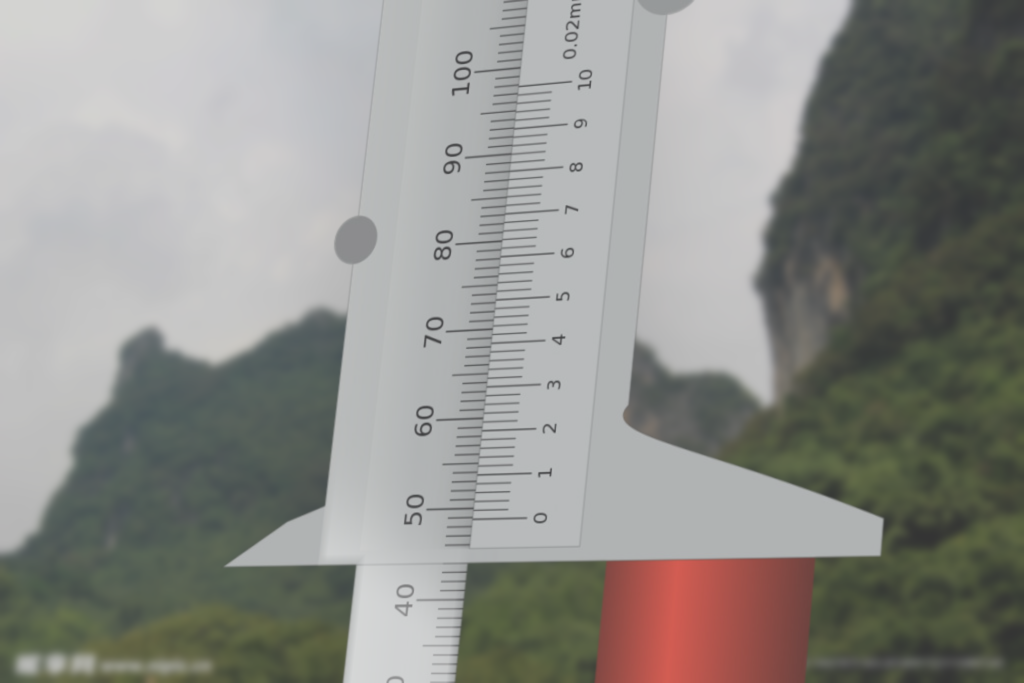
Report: 48.8mm
